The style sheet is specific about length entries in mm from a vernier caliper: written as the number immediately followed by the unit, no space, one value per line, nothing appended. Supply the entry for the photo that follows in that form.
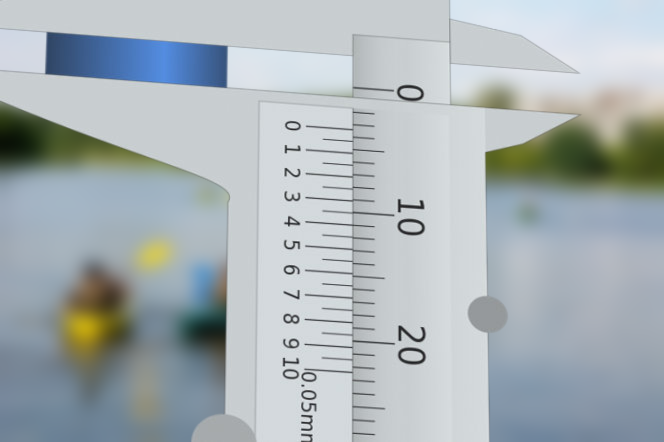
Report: 3.4mm
